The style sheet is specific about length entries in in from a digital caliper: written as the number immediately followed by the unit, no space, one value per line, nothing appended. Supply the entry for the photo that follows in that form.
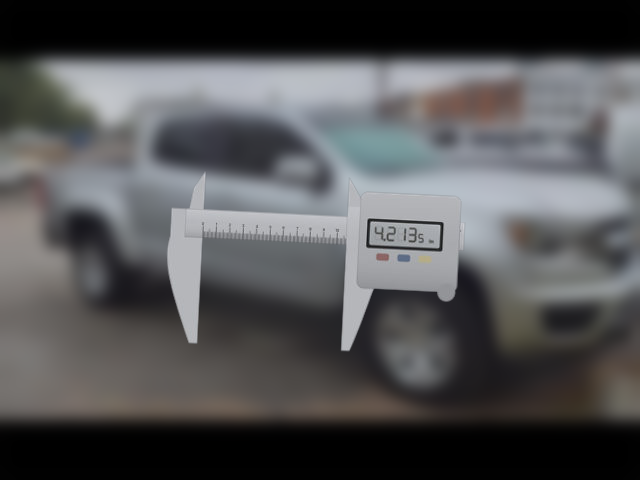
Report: 4.2135in
